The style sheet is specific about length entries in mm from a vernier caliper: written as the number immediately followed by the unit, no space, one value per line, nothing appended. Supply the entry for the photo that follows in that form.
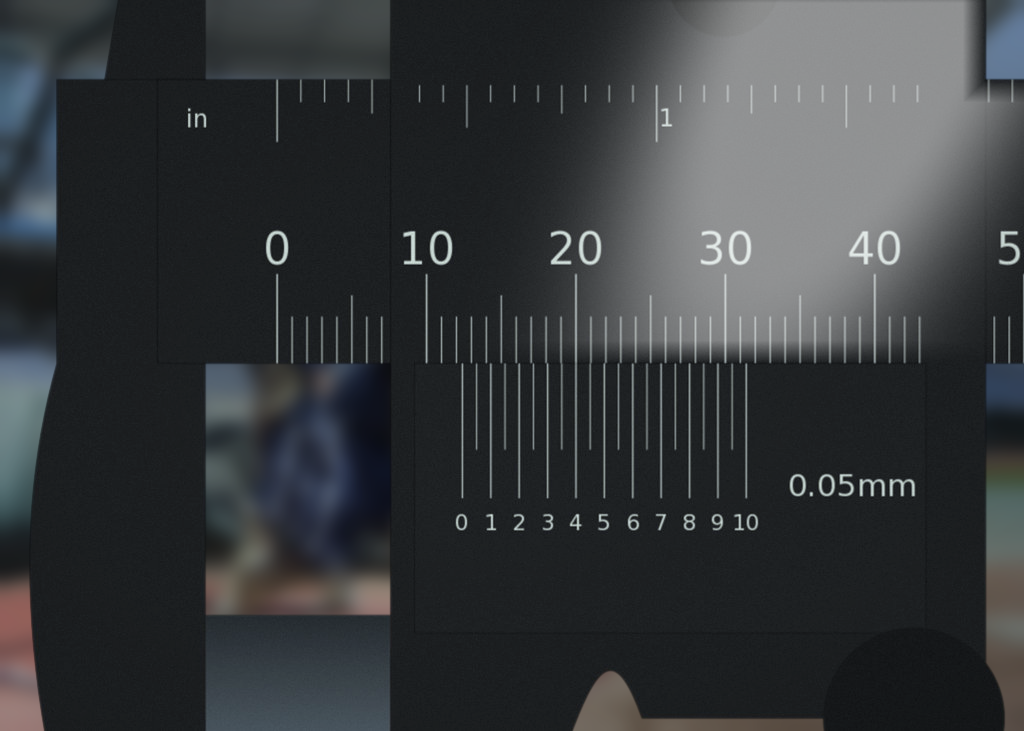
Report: 12.4mm
